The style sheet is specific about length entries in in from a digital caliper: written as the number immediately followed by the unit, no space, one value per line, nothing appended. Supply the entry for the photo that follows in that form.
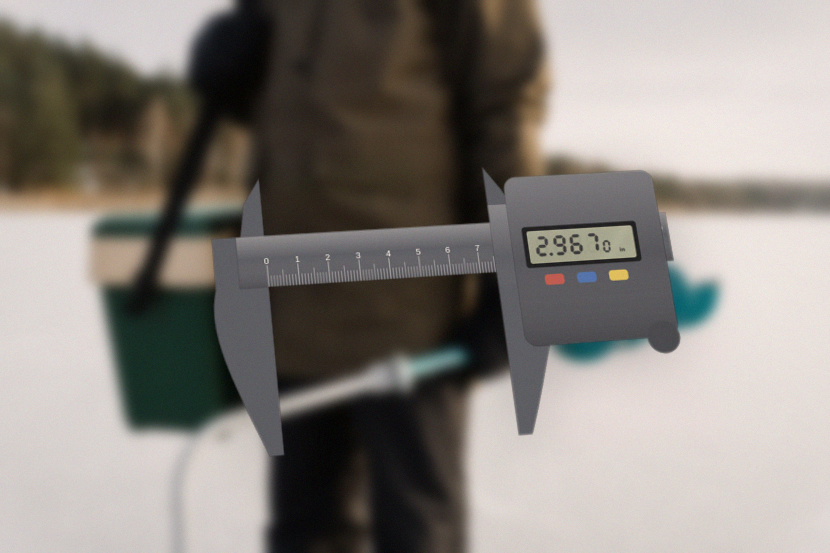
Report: 2.9670in
